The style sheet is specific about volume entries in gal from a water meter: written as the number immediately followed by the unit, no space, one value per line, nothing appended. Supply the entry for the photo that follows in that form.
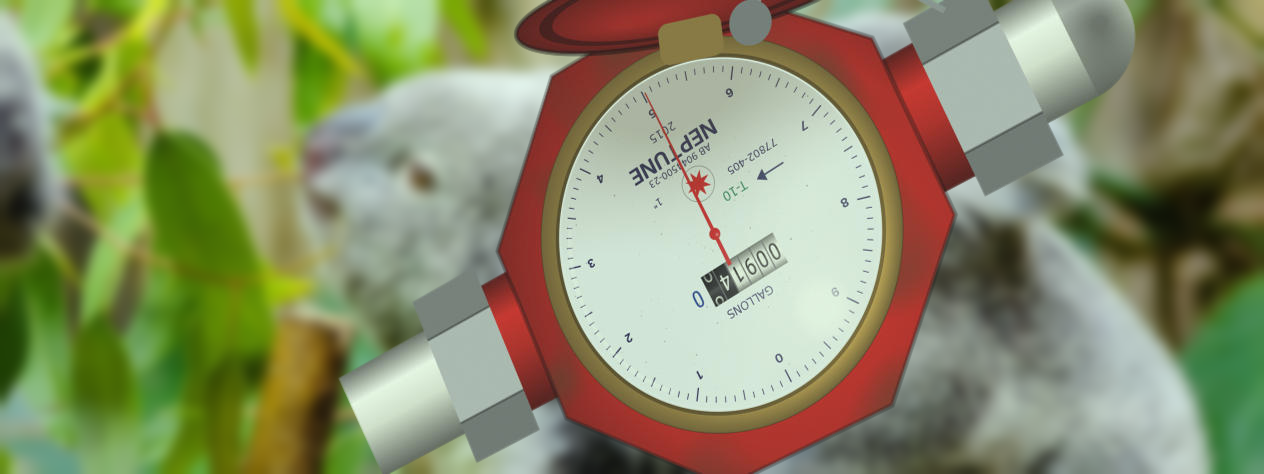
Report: 91485.0gal
